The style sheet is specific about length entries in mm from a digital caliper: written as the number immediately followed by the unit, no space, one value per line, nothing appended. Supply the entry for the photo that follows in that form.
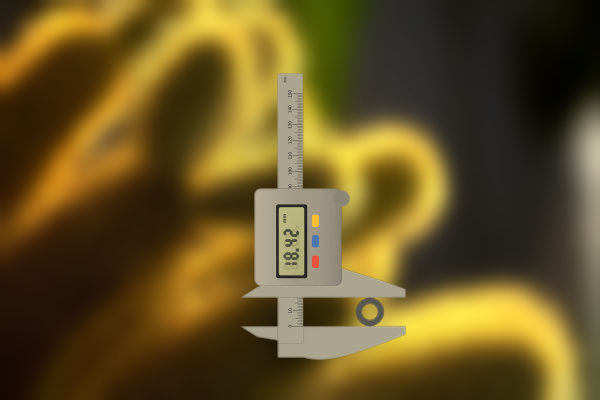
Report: 18.42mm
